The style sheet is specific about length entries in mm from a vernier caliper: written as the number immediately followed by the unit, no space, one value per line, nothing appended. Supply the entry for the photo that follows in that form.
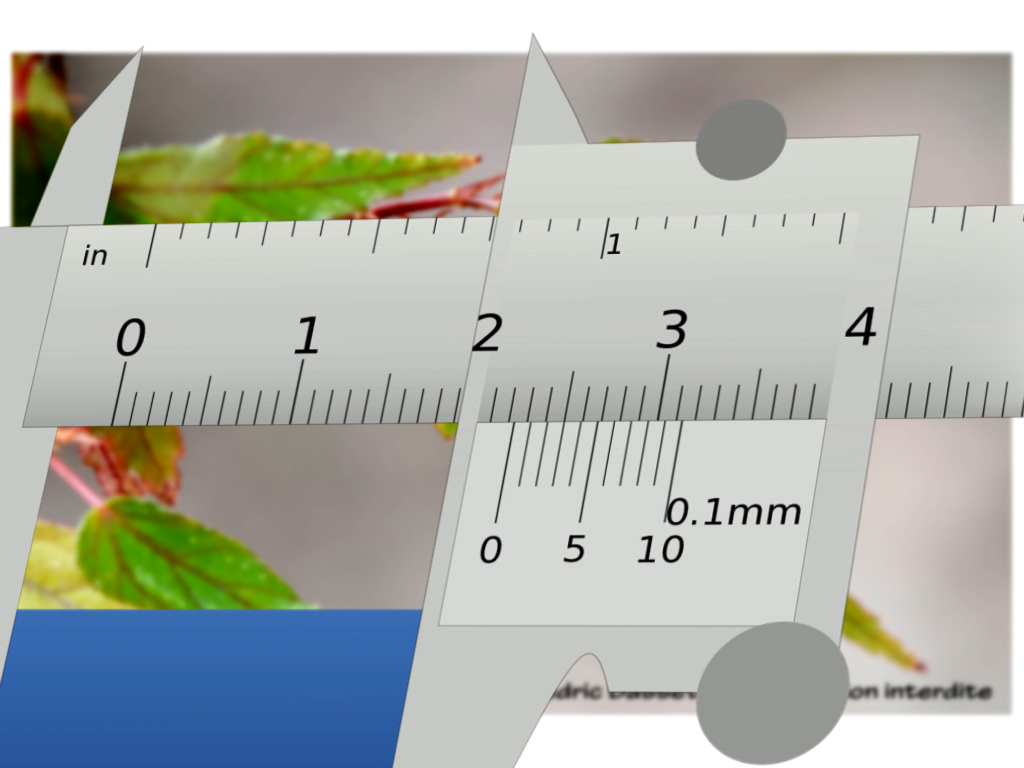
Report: 22.3mm
